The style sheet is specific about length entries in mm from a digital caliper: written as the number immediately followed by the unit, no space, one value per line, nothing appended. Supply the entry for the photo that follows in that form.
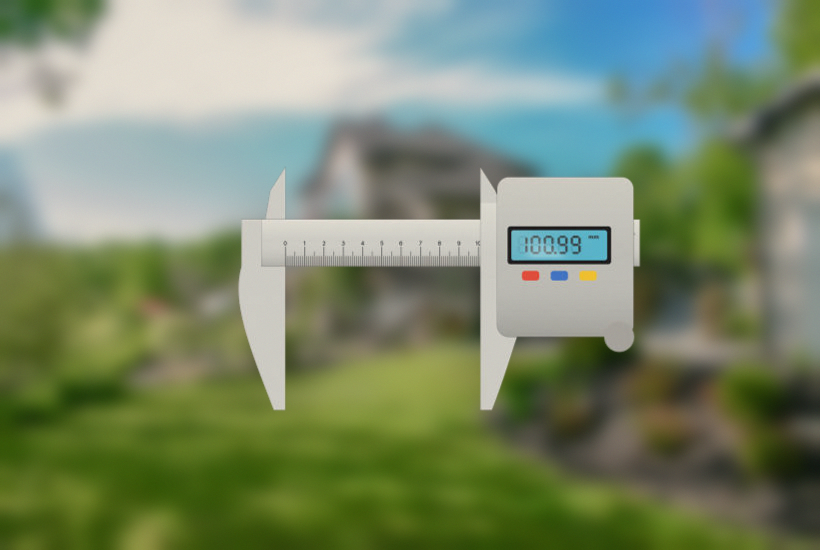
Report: 100.99mm
